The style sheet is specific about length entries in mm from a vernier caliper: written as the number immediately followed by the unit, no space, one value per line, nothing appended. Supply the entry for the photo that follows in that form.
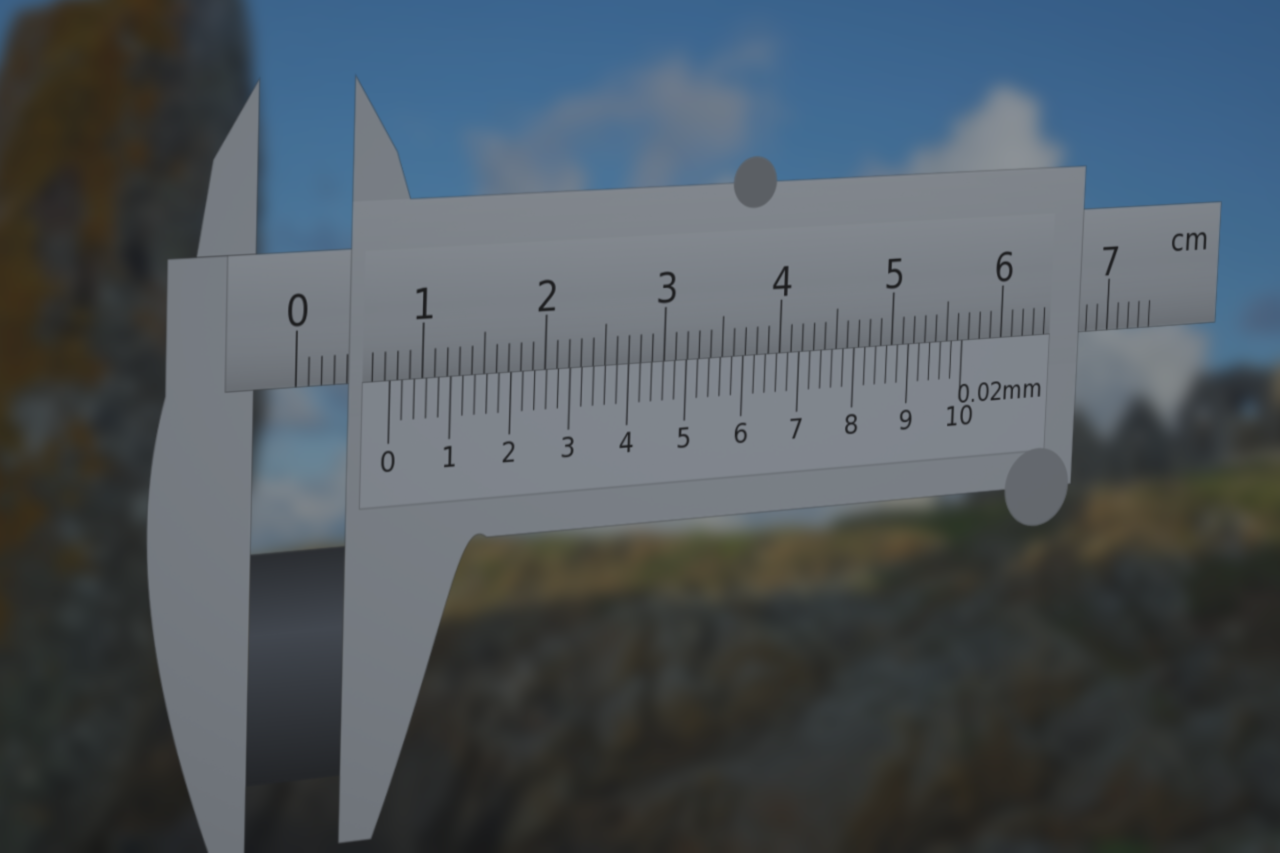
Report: 7.4mm
